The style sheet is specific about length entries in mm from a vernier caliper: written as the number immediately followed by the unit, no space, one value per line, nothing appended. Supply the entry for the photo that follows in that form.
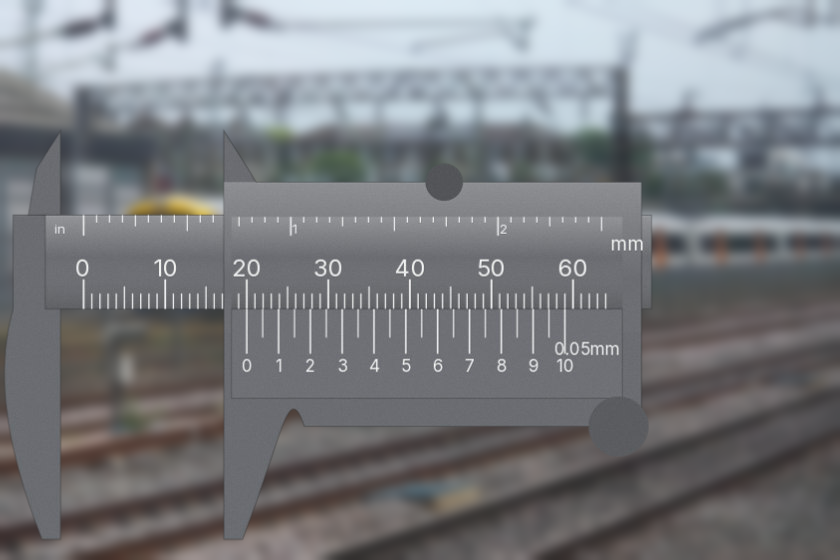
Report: 20.0mm
